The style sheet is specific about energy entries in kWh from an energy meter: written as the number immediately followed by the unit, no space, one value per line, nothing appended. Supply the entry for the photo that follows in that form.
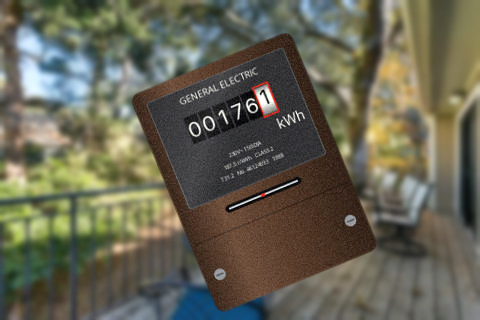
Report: 176.1kWh
